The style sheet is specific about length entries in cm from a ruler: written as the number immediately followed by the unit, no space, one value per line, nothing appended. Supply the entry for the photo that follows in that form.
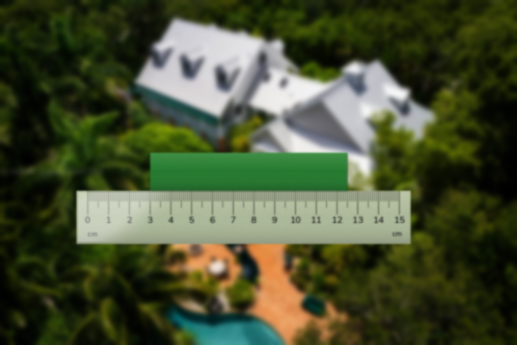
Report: 9.5cm
